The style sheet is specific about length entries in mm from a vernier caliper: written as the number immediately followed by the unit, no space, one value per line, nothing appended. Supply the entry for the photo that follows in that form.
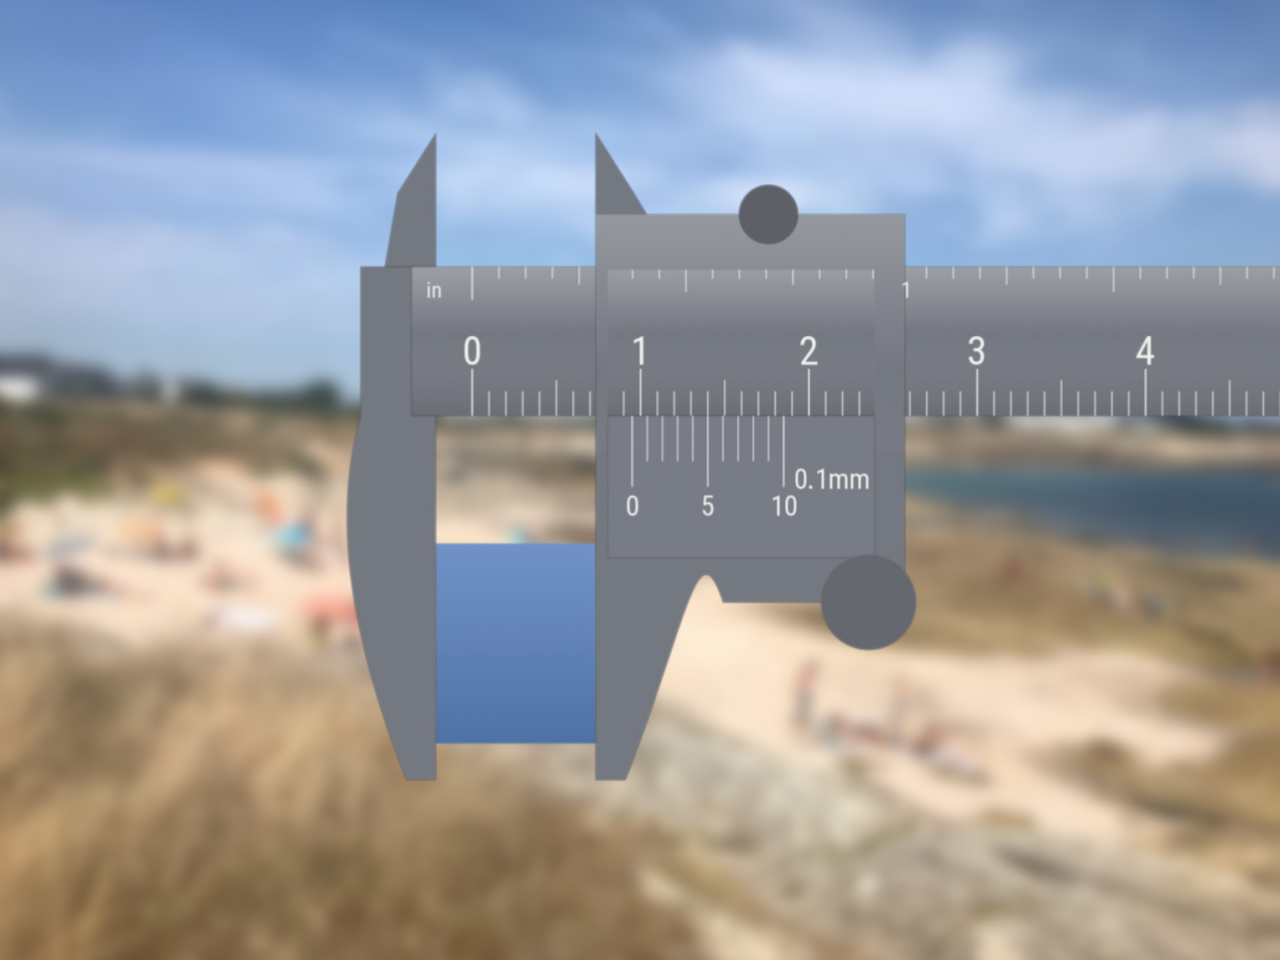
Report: 9.5mm
